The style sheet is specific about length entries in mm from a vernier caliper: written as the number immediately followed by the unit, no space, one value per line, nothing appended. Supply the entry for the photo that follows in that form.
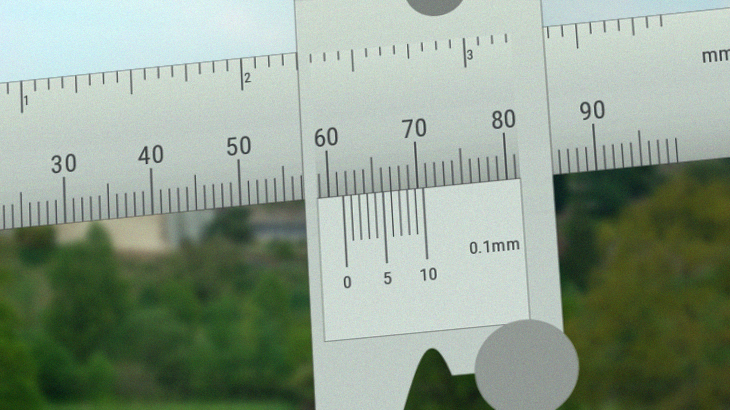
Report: 61.6mm
